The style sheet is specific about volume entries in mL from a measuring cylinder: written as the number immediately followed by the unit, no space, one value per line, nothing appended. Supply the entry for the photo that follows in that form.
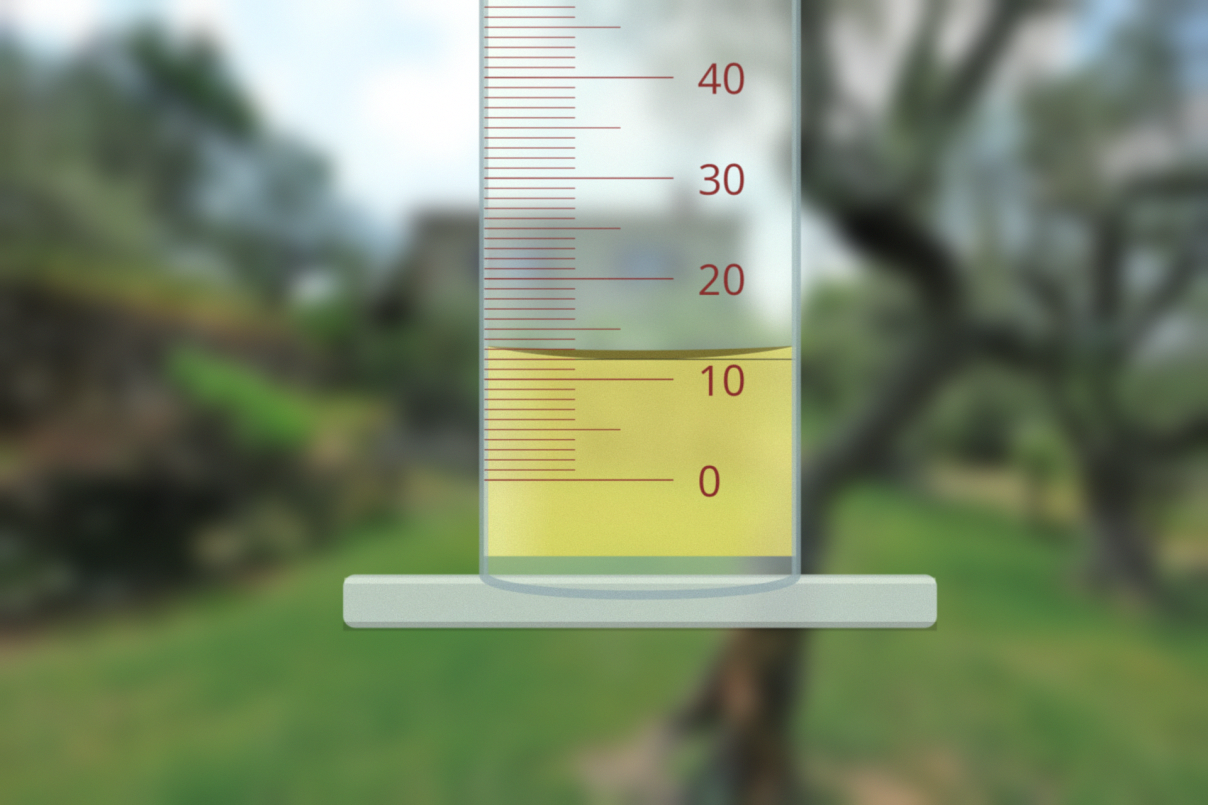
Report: 12mL
